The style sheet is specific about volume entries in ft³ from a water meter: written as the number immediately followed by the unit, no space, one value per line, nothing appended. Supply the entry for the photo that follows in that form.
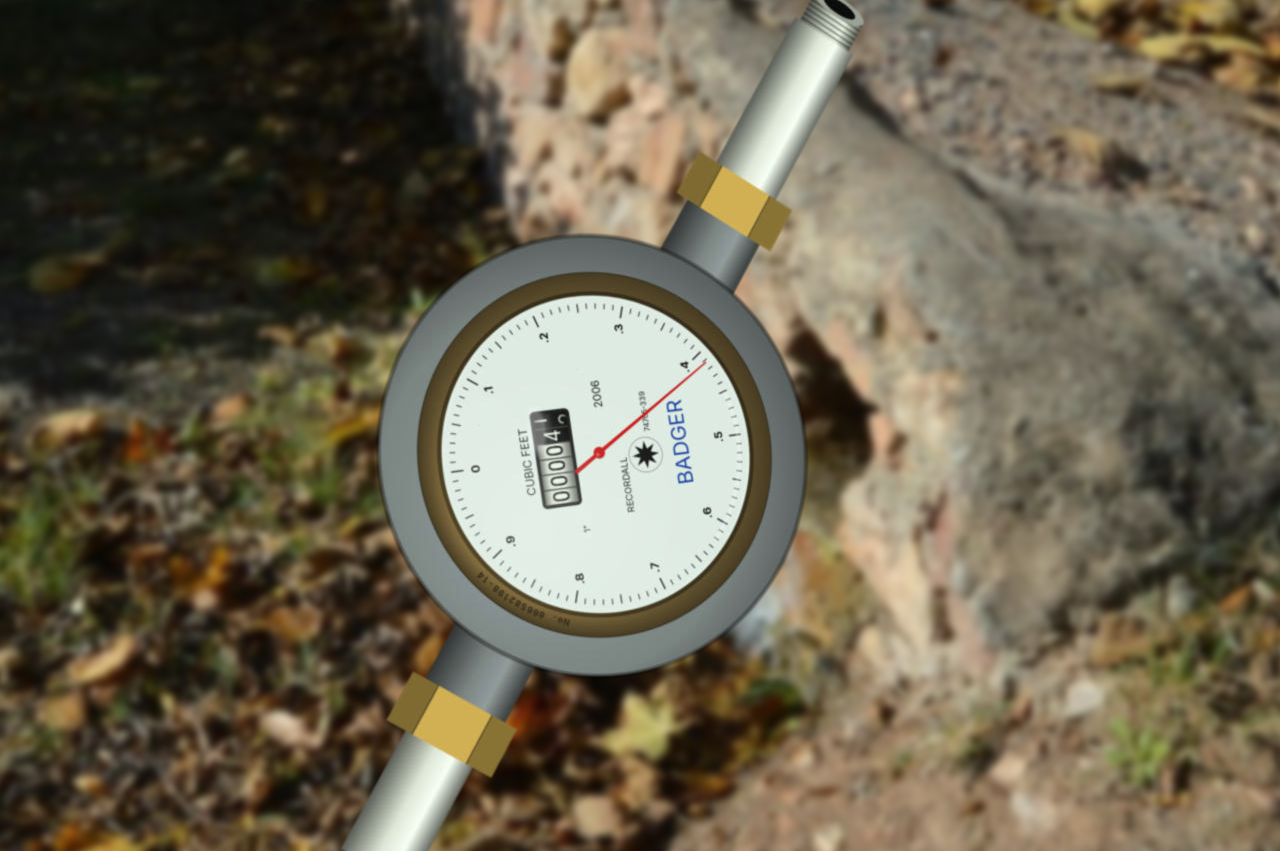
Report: 41.41ft³
